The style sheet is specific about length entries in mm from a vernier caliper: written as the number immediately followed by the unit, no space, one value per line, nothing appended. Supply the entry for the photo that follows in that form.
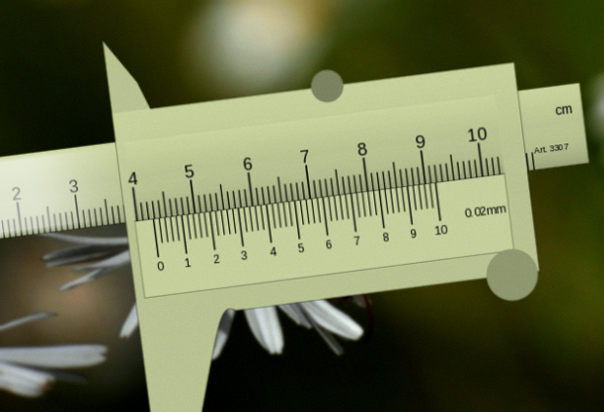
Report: 42.8mm
